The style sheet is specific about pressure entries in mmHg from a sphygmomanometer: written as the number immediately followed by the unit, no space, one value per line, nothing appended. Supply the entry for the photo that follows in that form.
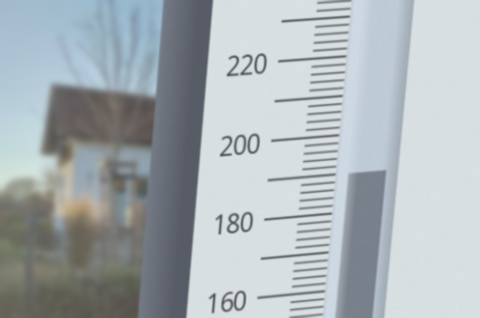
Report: 190mmHg
